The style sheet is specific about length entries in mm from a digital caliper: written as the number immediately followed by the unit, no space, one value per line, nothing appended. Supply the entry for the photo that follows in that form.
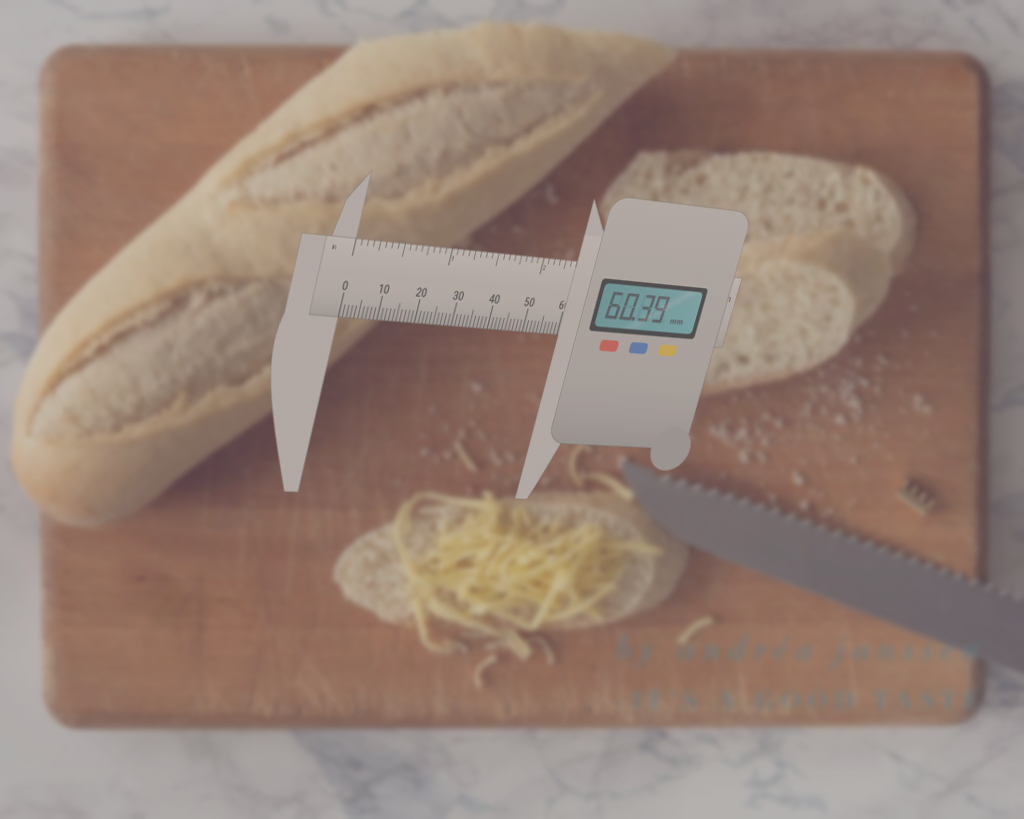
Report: 60.39mm
